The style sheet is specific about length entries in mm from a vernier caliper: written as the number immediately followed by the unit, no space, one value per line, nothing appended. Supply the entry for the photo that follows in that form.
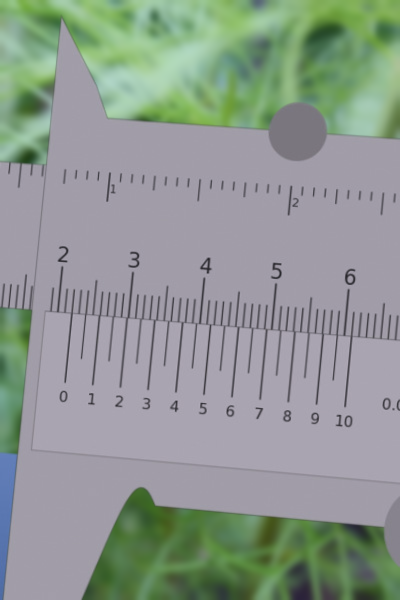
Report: 22.0mm
